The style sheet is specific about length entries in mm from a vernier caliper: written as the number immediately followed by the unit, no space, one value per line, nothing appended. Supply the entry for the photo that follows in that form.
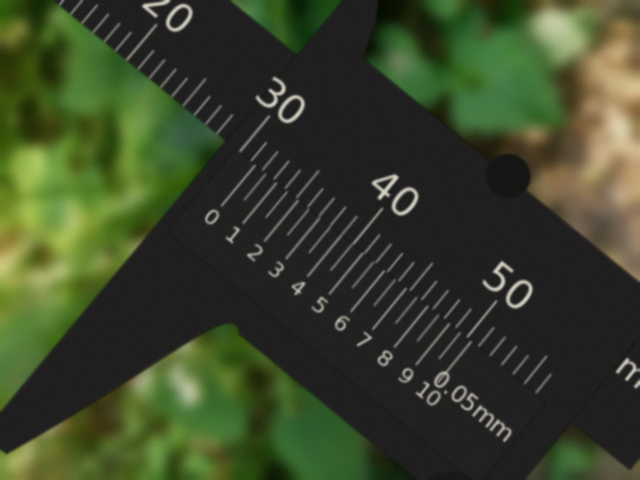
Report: 31.4mm
